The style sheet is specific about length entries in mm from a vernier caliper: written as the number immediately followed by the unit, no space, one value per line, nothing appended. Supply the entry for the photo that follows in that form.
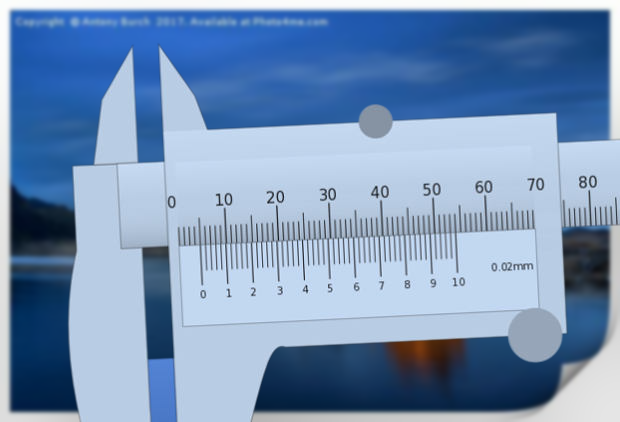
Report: 5.0mm
